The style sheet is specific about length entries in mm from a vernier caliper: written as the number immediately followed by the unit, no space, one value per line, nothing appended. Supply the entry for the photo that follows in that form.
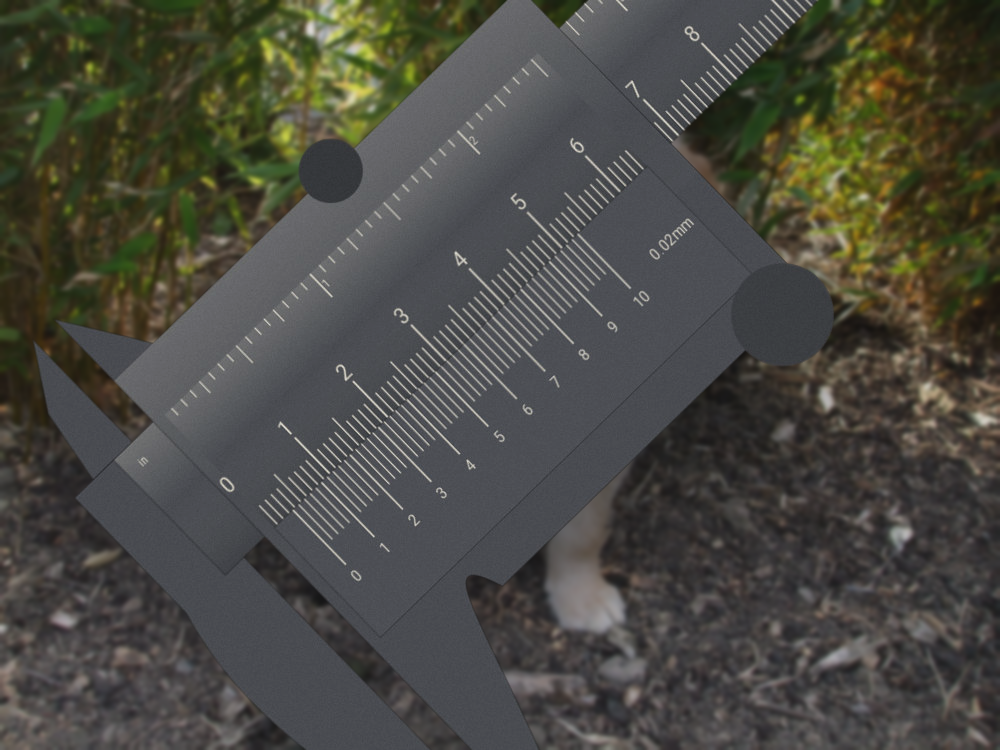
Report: 3.6mm
